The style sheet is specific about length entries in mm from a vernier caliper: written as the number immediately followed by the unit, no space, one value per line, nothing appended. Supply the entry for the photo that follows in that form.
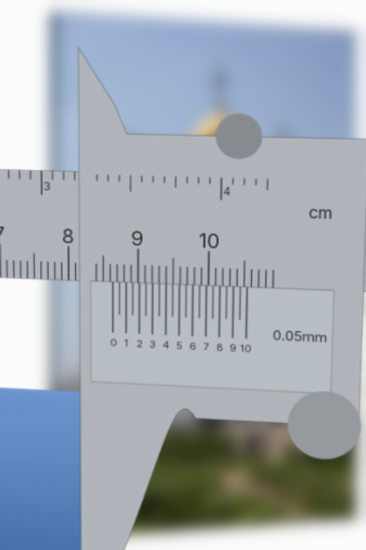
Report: 86.4mm
